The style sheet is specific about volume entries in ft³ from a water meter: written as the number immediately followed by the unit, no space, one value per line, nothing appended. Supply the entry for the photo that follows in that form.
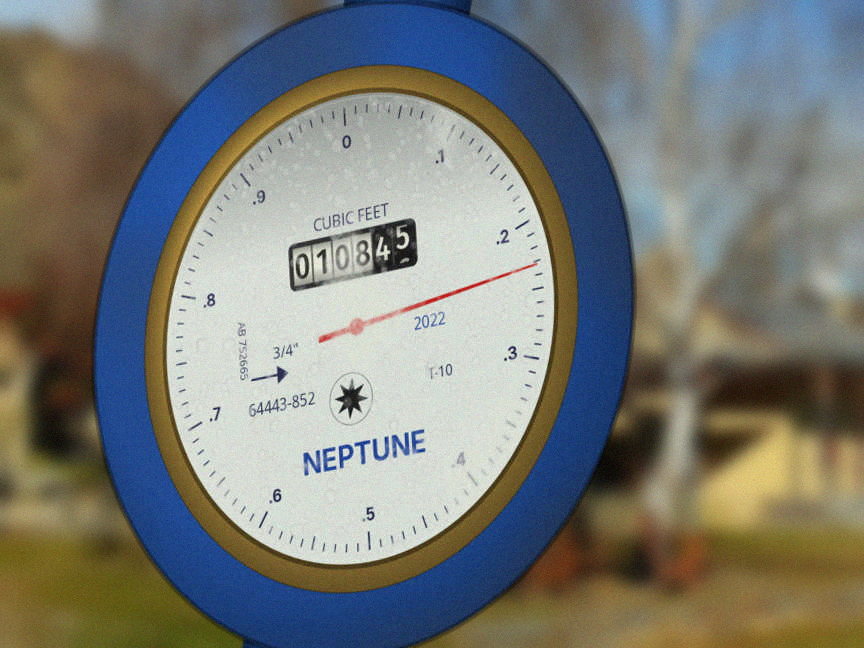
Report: 10845.23ft³
